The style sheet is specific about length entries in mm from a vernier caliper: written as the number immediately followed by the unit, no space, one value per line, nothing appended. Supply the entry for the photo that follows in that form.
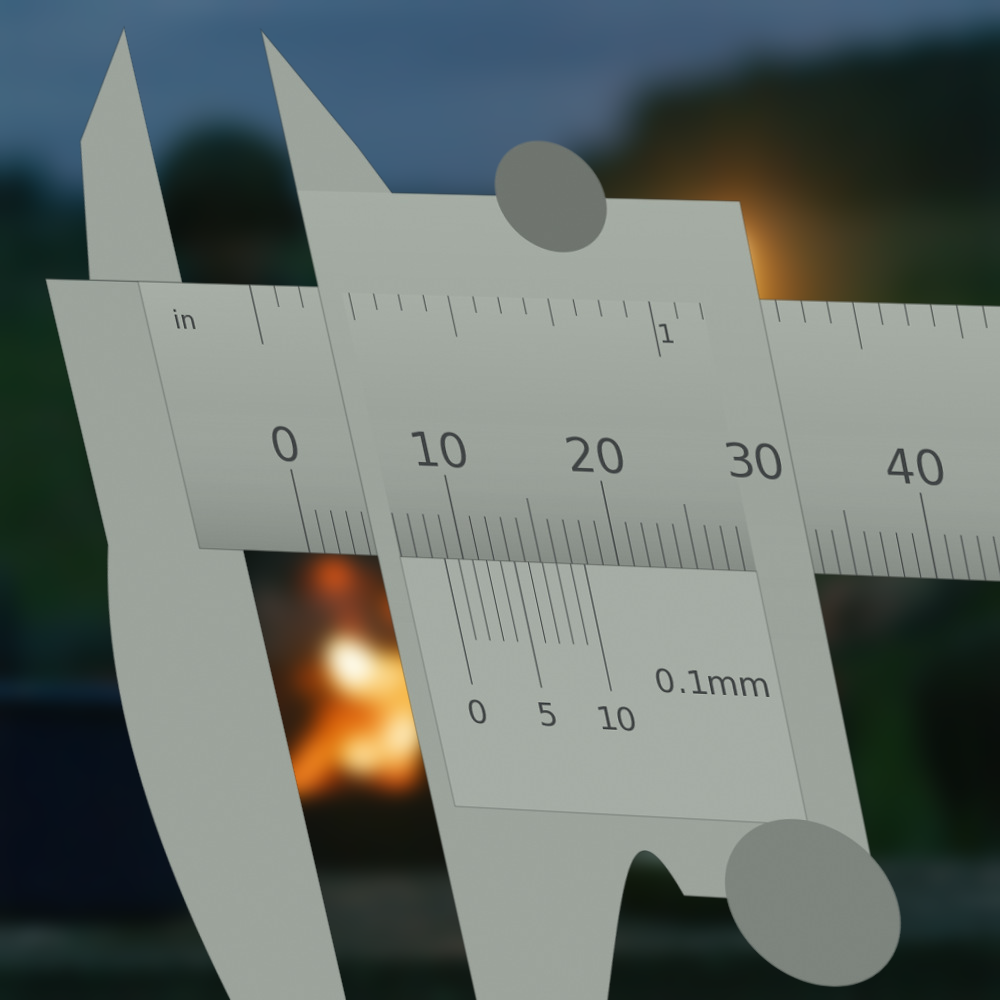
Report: 8.8mm
